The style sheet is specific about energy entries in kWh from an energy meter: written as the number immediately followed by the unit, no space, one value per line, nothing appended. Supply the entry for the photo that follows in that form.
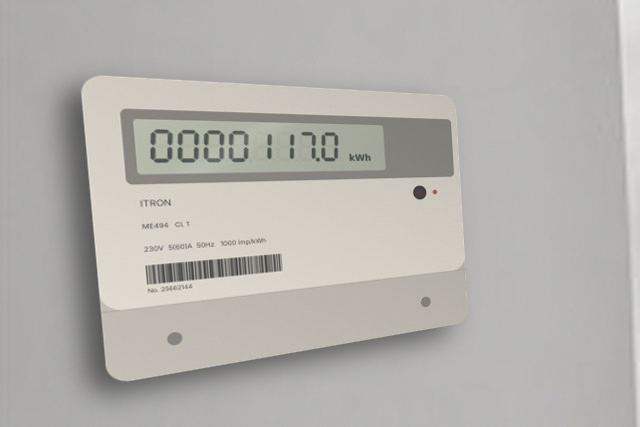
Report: 117.0kWh
